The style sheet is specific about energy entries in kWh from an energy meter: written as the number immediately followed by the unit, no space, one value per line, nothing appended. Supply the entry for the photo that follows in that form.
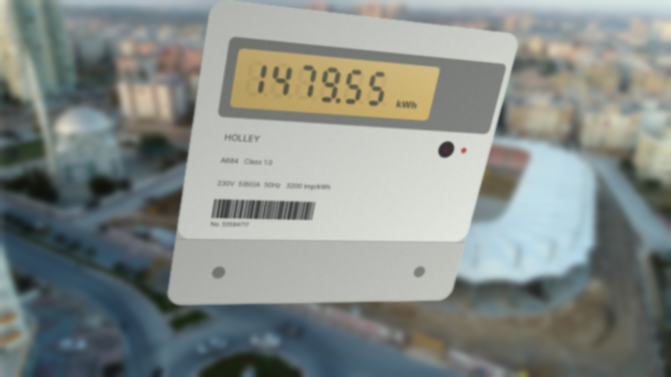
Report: 1479.55kWh
